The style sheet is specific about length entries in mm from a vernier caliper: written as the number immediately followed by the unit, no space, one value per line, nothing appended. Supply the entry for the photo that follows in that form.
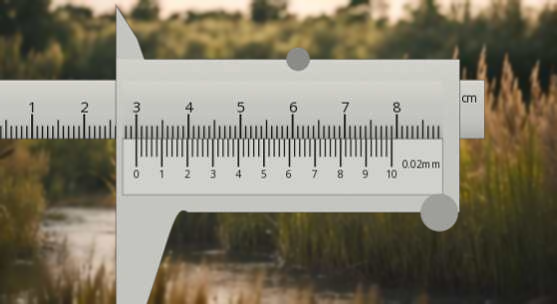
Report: 30.0mm
